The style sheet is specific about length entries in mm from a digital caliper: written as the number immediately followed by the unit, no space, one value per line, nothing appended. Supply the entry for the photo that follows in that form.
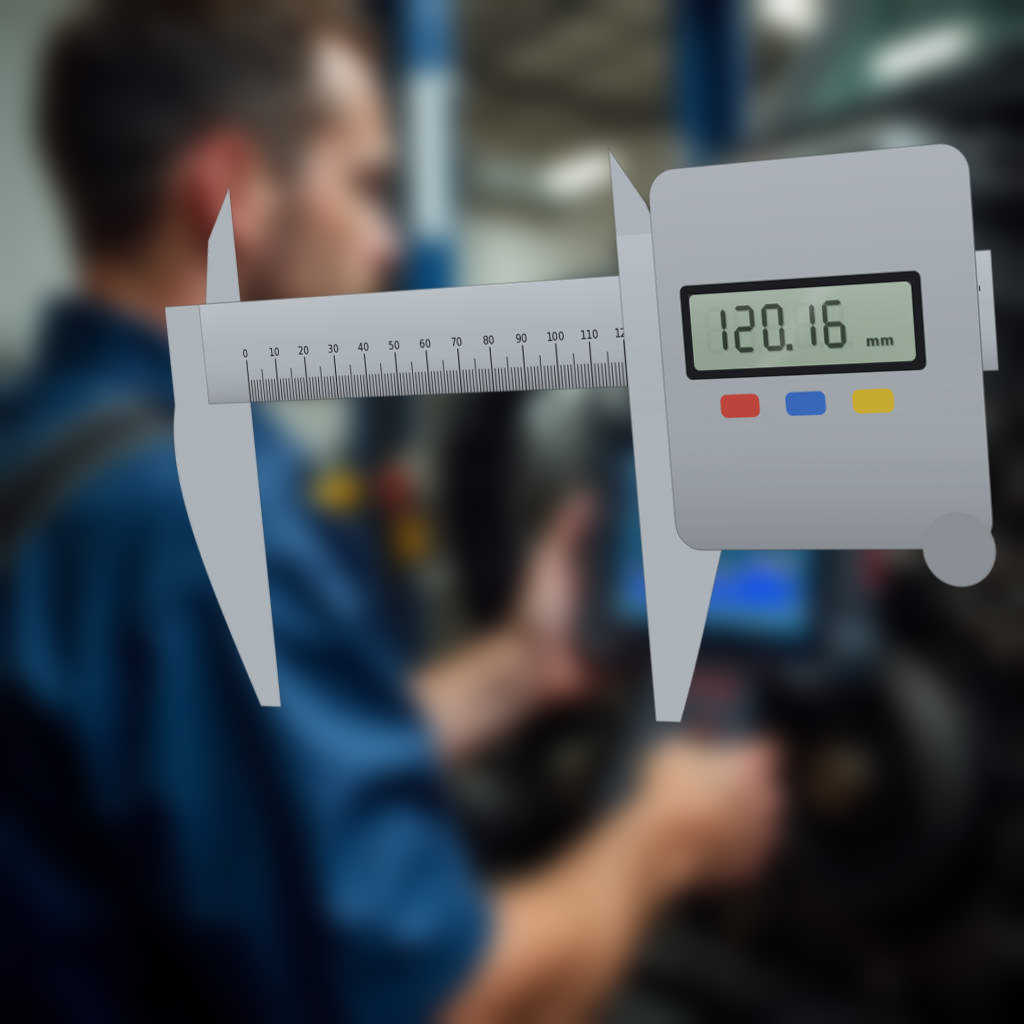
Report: 120.16mm
